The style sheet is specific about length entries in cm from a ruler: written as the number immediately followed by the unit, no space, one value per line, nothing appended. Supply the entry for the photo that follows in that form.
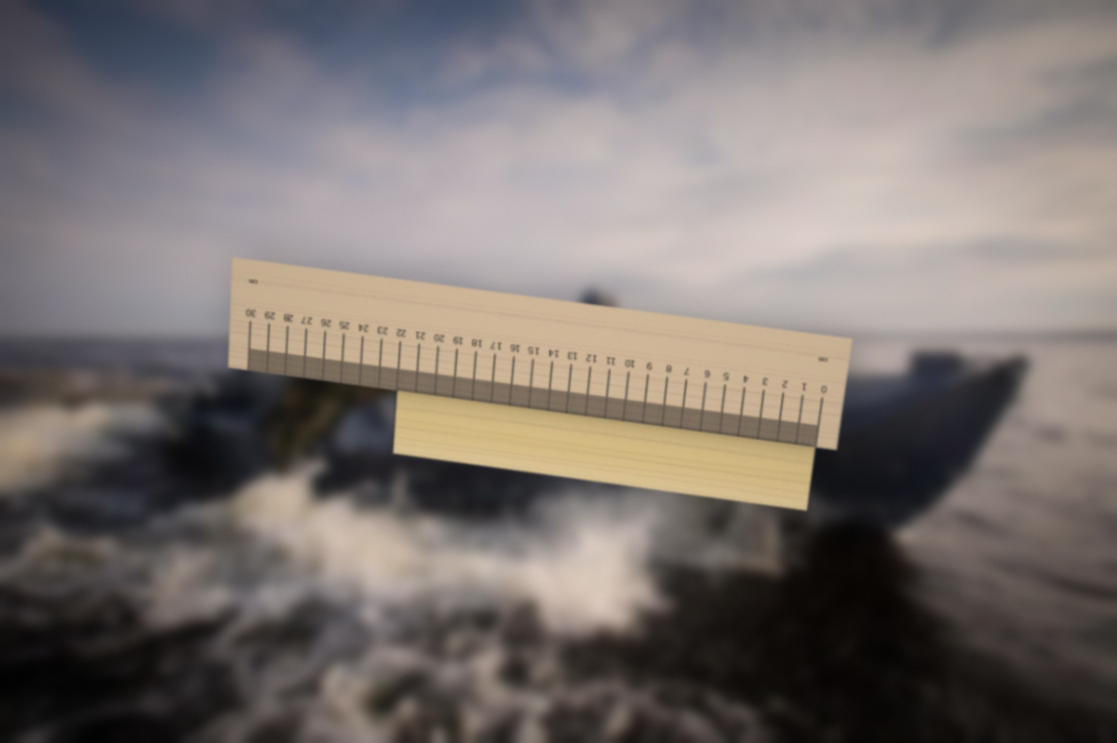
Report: 22cm
